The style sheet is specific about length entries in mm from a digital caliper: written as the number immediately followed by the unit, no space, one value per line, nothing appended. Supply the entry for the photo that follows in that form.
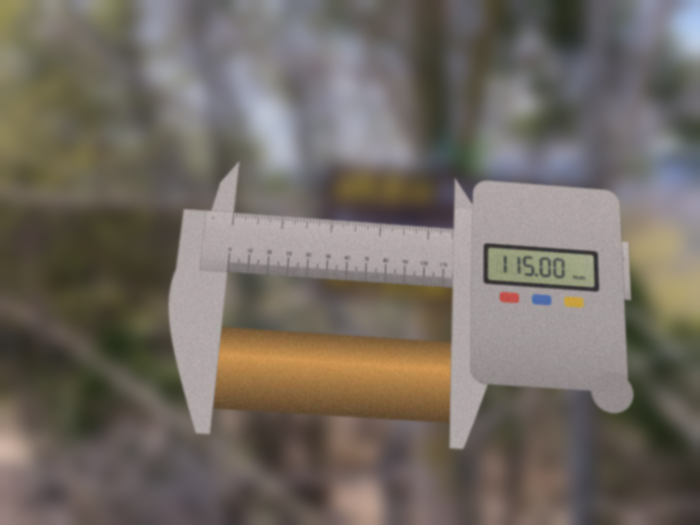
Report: 115.00mm
